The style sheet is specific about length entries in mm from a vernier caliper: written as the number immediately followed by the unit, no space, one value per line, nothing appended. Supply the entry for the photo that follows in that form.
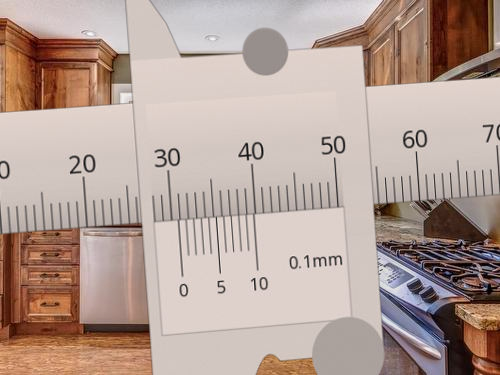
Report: 30.8mm
